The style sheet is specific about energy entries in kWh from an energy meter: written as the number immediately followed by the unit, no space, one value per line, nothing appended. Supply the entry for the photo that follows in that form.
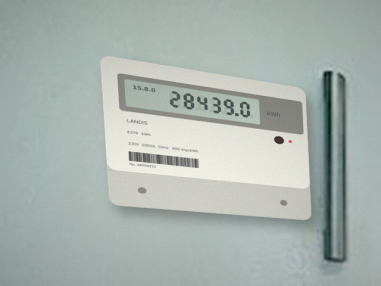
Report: 28439.0kWh
